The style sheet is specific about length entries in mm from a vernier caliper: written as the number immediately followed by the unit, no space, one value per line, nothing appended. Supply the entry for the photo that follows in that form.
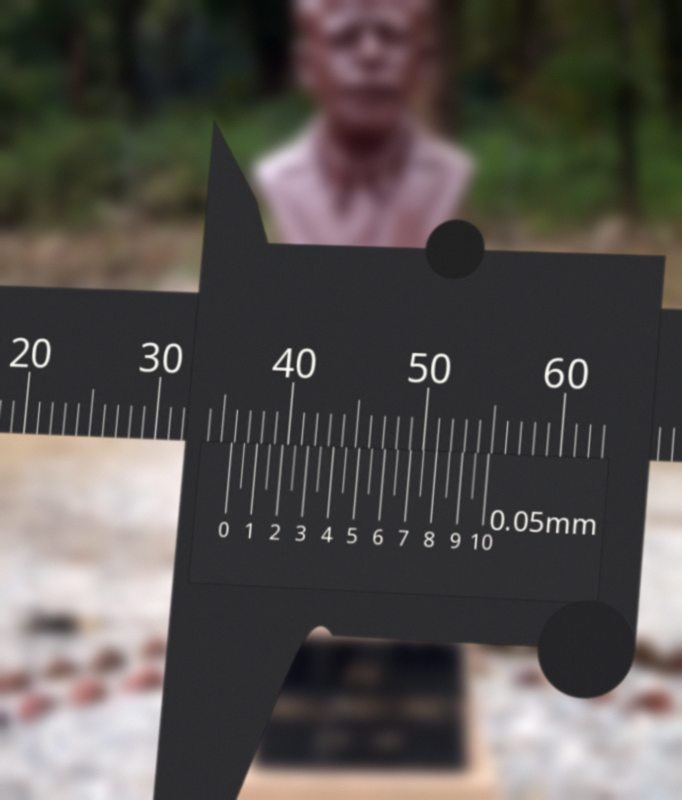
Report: 35.8mm
